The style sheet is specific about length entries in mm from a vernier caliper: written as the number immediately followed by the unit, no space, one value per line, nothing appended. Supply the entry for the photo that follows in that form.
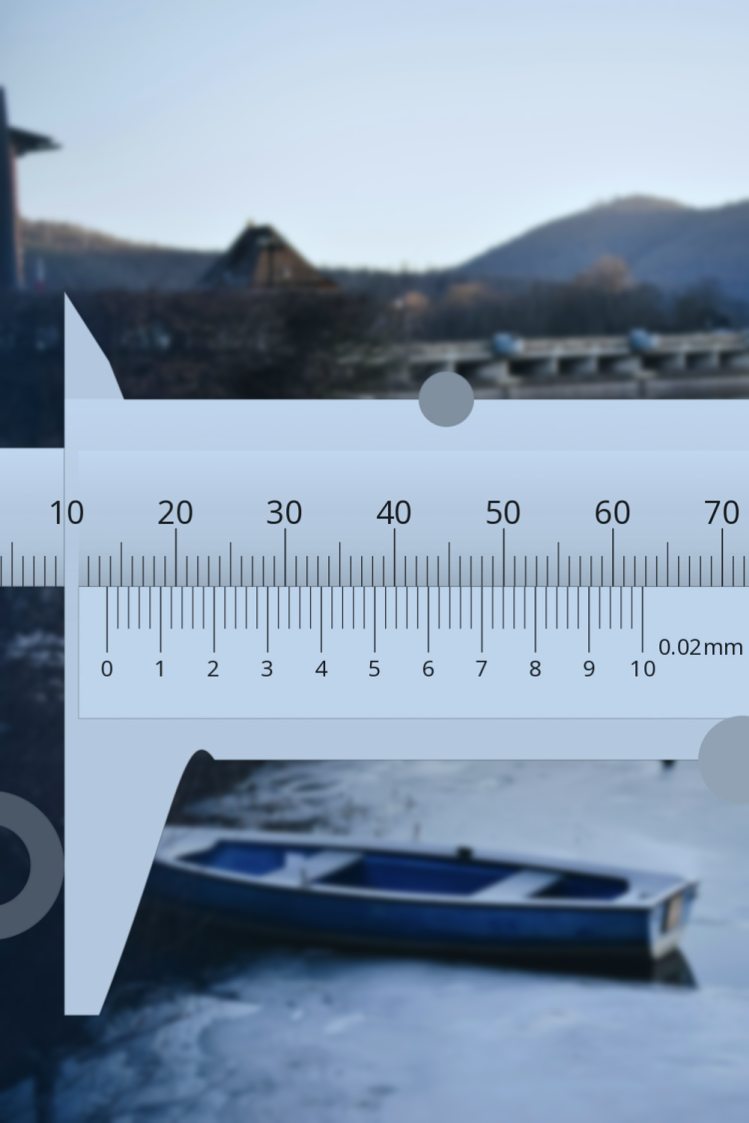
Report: 13.7mm
